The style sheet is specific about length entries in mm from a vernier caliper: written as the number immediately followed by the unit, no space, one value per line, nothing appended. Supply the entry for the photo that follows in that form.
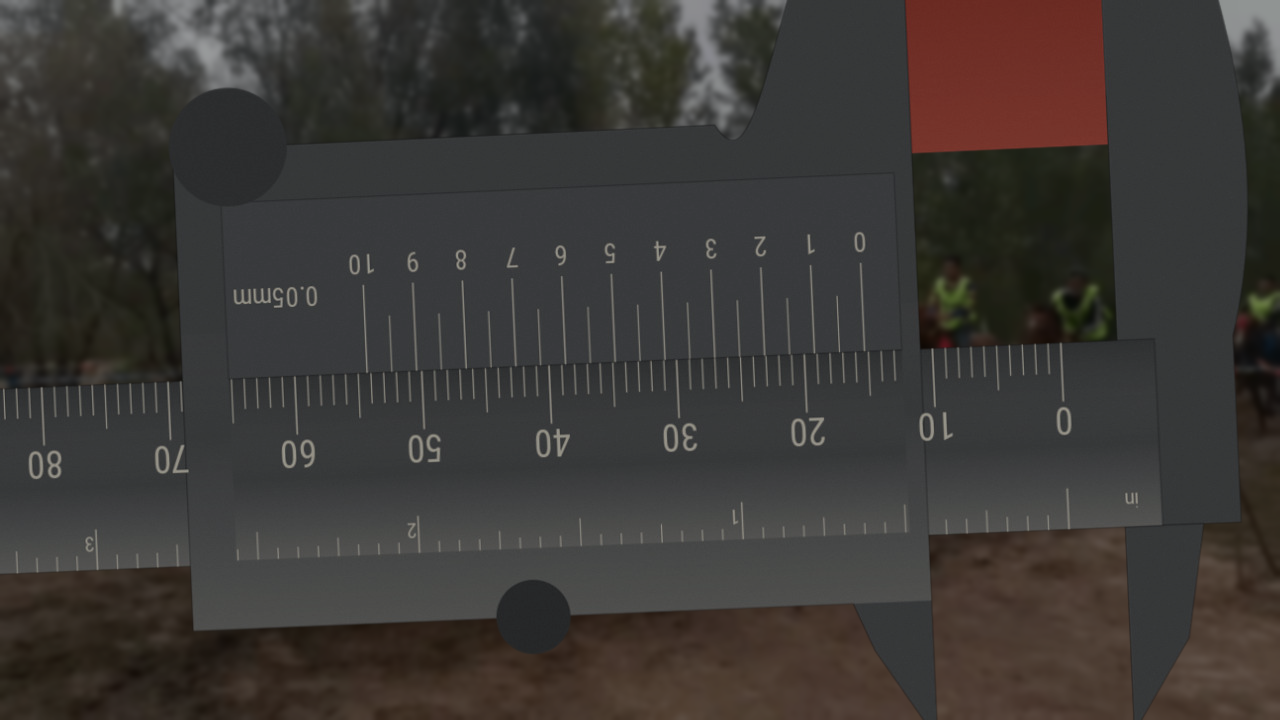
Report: 15.3mm
